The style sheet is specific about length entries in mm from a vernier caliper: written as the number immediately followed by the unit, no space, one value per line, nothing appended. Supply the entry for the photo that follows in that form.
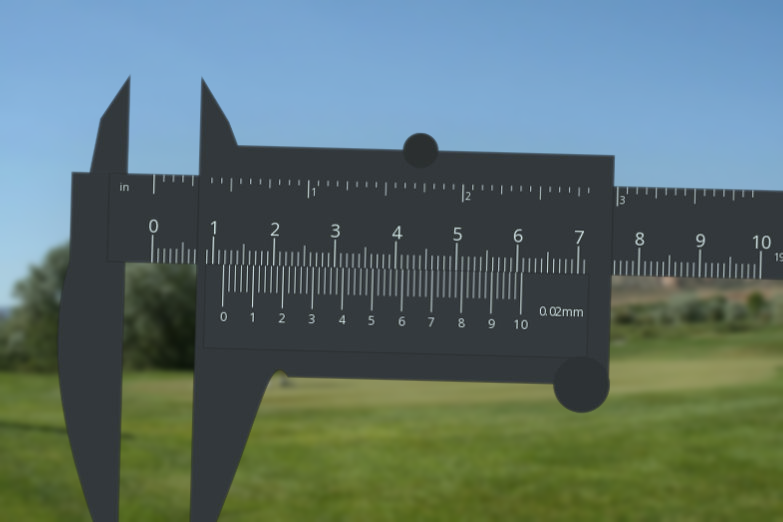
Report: 11.8mm
